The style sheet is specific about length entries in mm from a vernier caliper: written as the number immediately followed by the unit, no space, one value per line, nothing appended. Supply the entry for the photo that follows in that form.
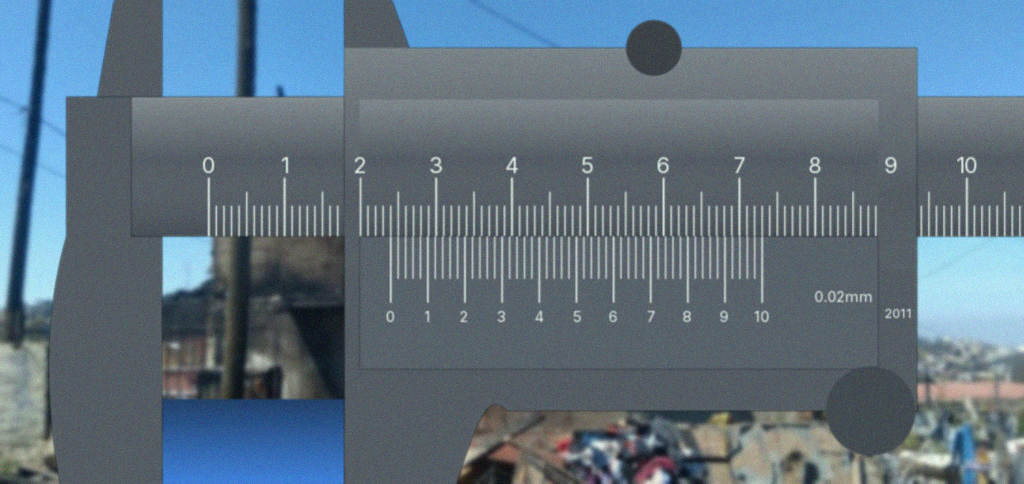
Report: 24.0mm
